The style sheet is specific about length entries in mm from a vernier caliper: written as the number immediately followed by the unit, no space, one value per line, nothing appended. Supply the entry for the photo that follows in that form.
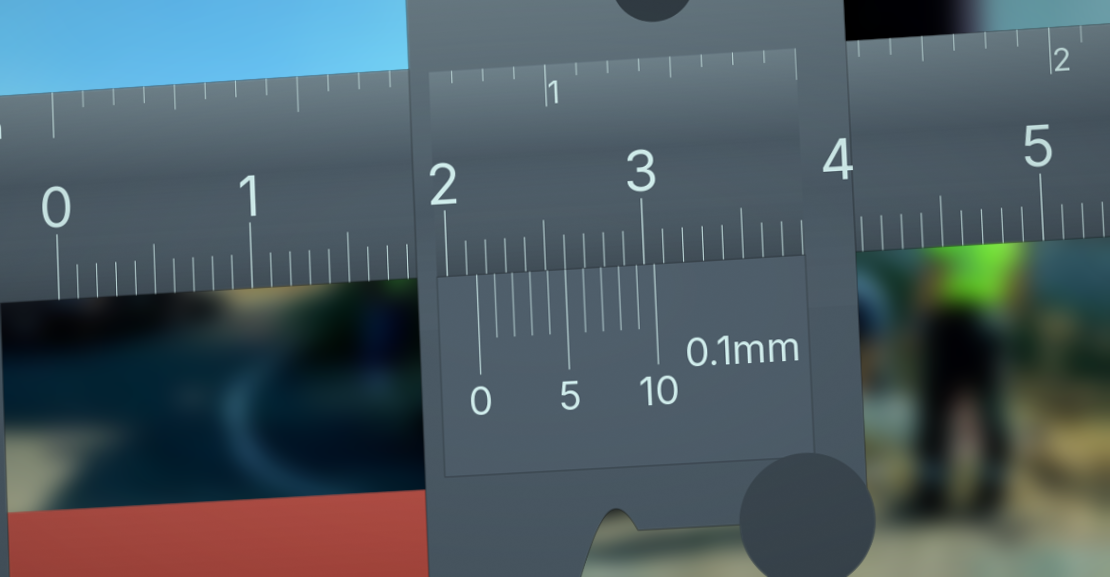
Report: 21.5mm
